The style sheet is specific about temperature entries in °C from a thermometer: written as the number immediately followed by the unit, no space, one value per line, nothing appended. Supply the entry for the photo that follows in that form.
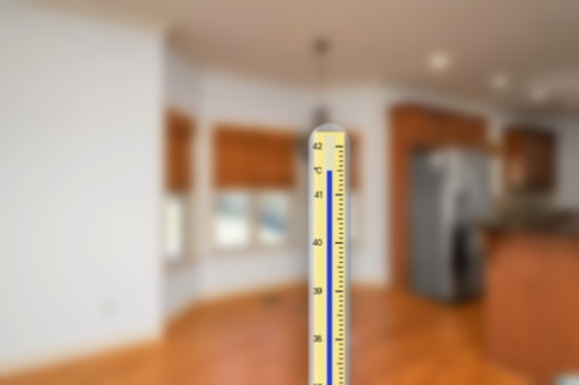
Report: 41.5°C
